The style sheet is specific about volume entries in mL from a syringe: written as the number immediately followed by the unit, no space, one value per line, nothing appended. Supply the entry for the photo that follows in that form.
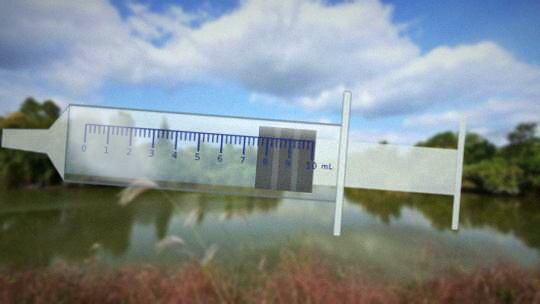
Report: 7.6mL
